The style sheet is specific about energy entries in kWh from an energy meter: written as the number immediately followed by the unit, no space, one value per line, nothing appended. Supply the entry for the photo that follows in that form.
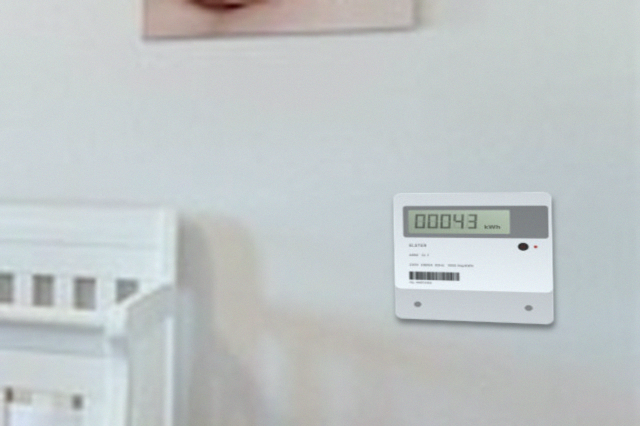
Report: 43kWh
